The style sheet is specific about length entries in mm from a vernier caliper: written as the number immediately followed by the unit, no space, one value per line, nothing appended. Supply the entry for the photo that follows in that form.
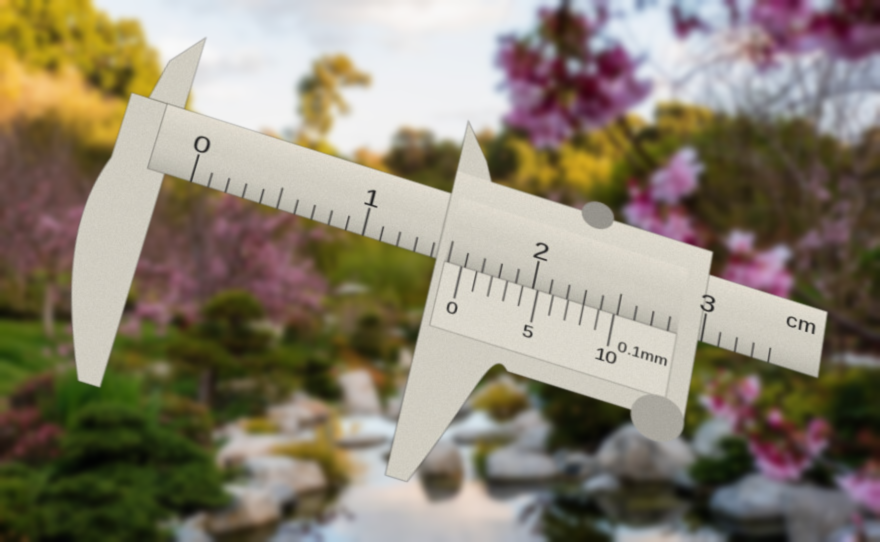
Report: 15.8mm
